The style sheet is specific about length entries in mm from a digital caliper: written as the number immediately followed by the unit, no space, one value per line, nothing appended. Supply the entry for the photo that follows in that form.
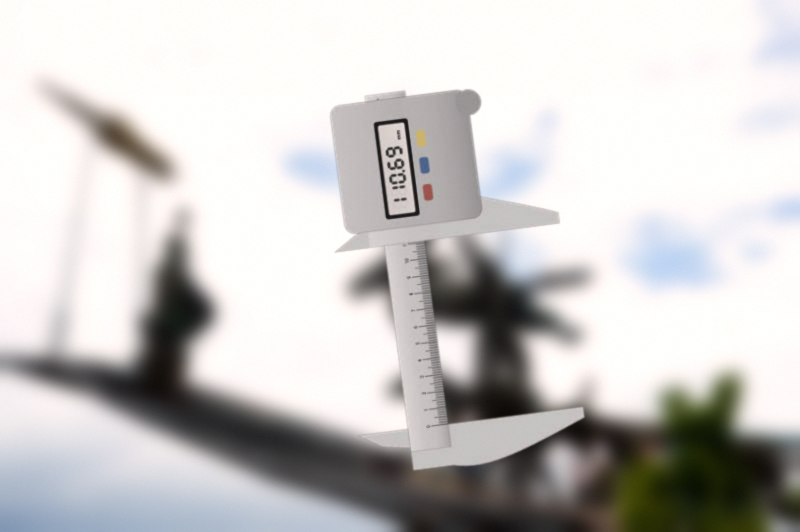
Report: 110.69mm
